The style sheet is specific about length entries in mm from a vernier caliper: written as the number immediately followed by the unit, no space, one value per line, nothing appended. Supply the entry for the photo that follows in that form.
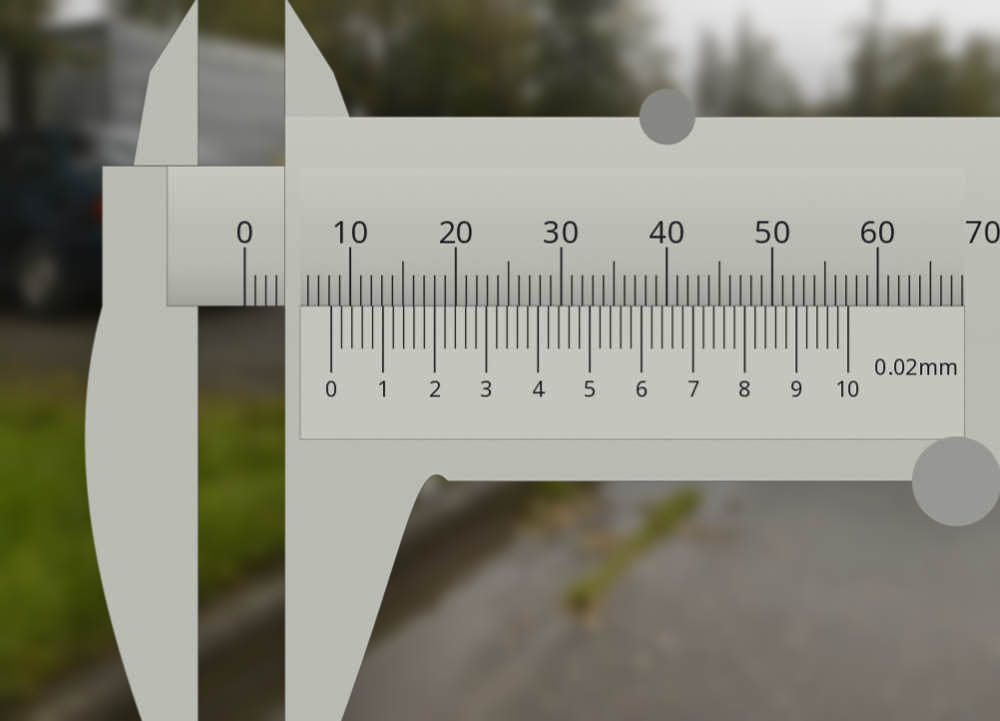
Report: 8.2mm
